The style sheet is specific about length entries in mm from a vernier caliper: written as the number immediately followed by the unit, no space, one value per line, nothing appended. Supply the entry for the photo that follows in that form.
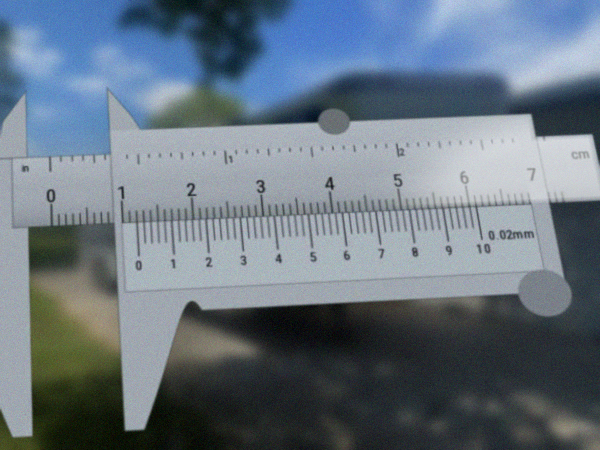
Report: 12.0mm
